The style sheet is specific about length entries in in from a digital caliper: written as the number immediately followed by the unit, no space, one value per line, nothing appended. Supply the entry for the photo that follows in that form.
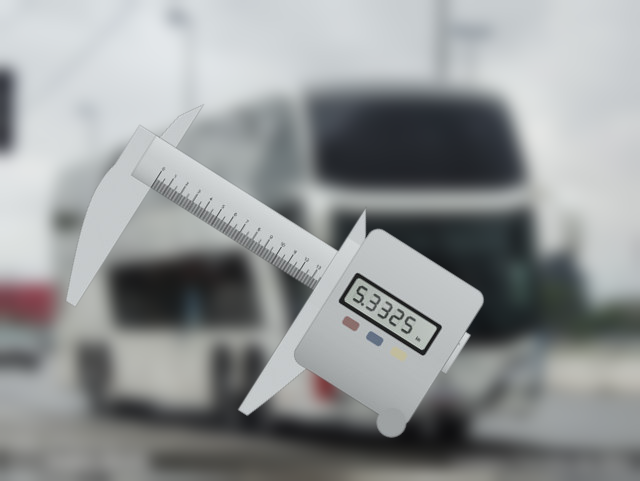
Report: 5.3325in
